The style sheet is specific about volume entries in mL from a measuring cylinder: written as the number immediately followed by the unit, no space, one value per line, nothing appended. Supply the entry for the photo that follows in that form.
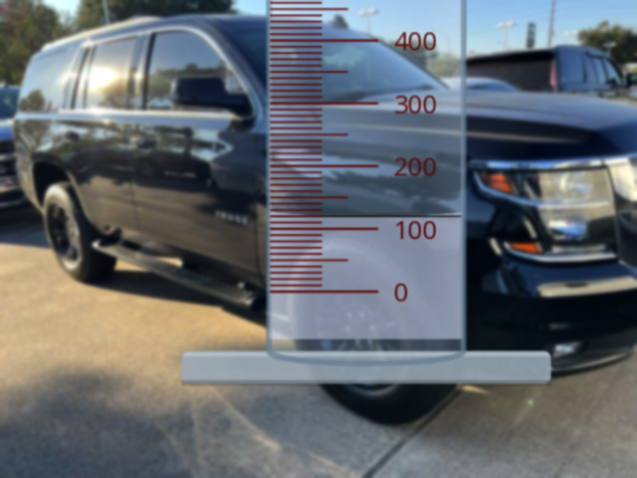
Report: 120mL
